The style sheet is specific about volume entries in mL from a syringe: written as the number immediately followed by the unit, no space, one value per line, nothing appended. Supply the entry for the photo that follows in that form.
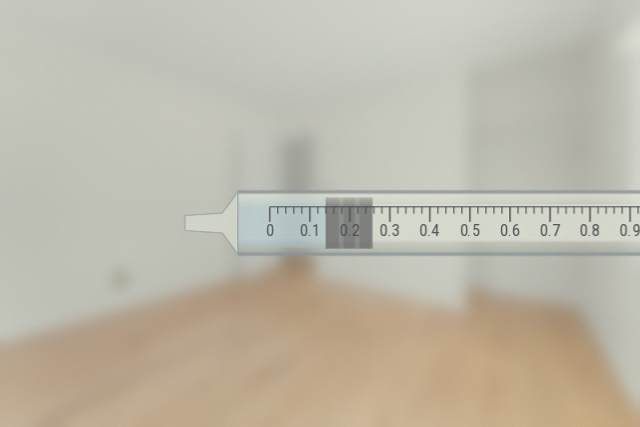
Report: 0.14mL
